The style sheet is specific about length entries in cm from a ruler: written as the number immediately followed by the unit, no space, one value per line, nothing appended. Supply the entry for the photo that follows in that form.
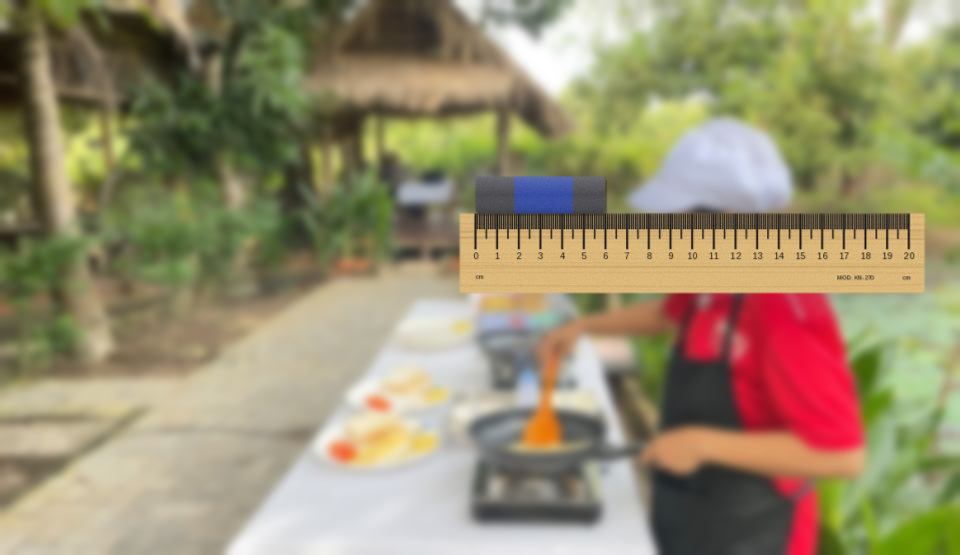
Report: 6cm
